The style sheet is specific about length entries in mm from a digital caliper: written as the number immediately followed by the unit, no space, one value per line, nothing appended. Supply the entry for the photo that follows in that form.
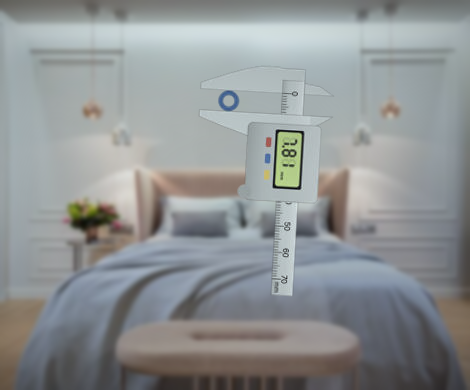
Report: 7.81mm
